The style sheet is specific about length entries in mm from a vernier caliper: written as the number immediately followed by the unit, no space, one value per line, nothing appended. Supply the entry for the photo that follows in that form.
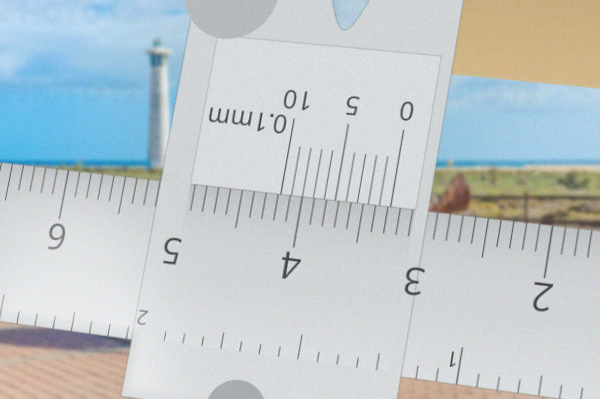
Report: 32.8mm
